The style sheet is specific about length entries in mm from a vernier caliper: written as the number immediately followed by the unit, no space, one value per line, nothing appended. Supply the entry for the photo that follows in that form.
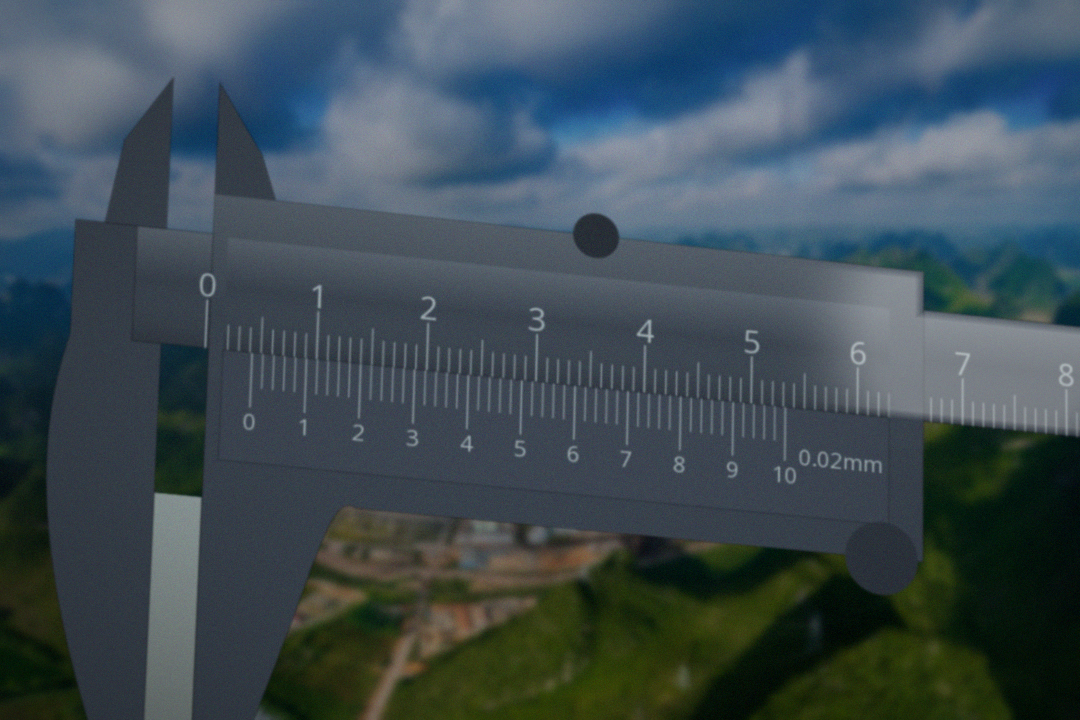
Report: 4.2mm
